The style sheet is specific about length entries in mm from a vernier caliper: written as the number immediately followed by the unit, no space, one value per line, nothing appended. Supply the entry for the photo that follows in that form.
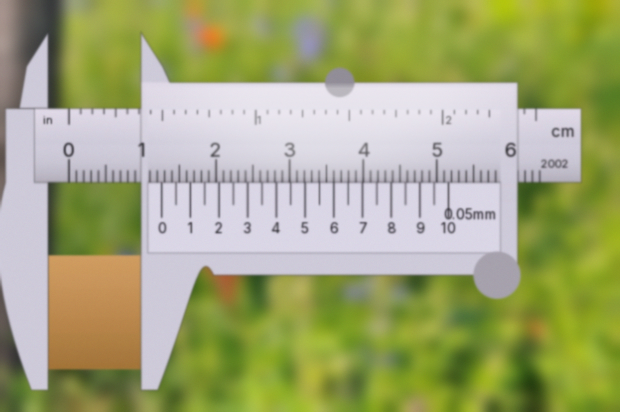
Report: 12.6mm
